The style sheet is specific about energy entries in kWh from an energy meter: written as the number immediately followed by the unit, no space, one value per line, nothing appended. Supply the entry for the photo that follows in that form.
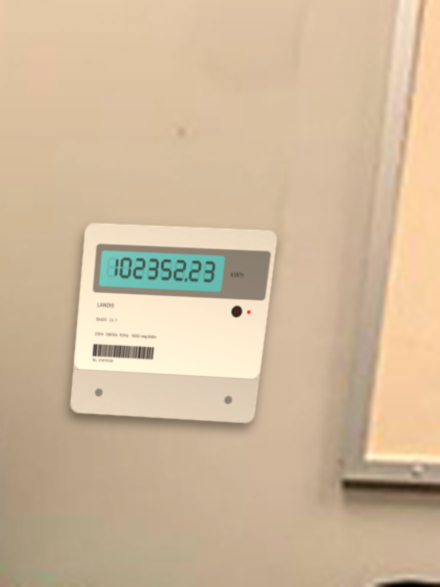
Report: 102352.23kWh
